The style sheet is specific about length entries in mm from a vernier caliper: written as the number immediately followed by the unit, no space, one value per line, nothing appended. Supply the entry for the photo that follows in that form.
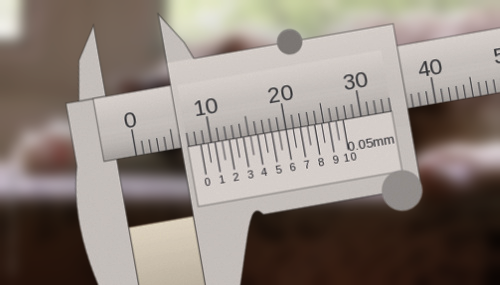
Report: 8.6mm
